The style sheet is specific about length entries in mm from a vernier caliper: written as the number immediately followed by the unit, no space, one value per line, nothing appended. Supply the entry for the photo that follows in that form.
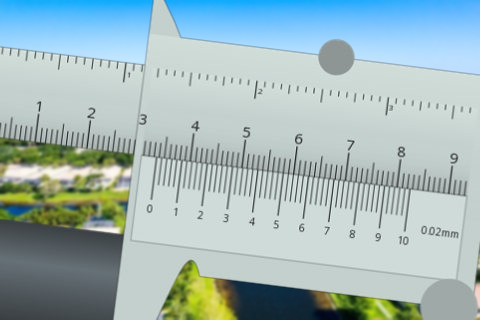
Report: 33.5mm
